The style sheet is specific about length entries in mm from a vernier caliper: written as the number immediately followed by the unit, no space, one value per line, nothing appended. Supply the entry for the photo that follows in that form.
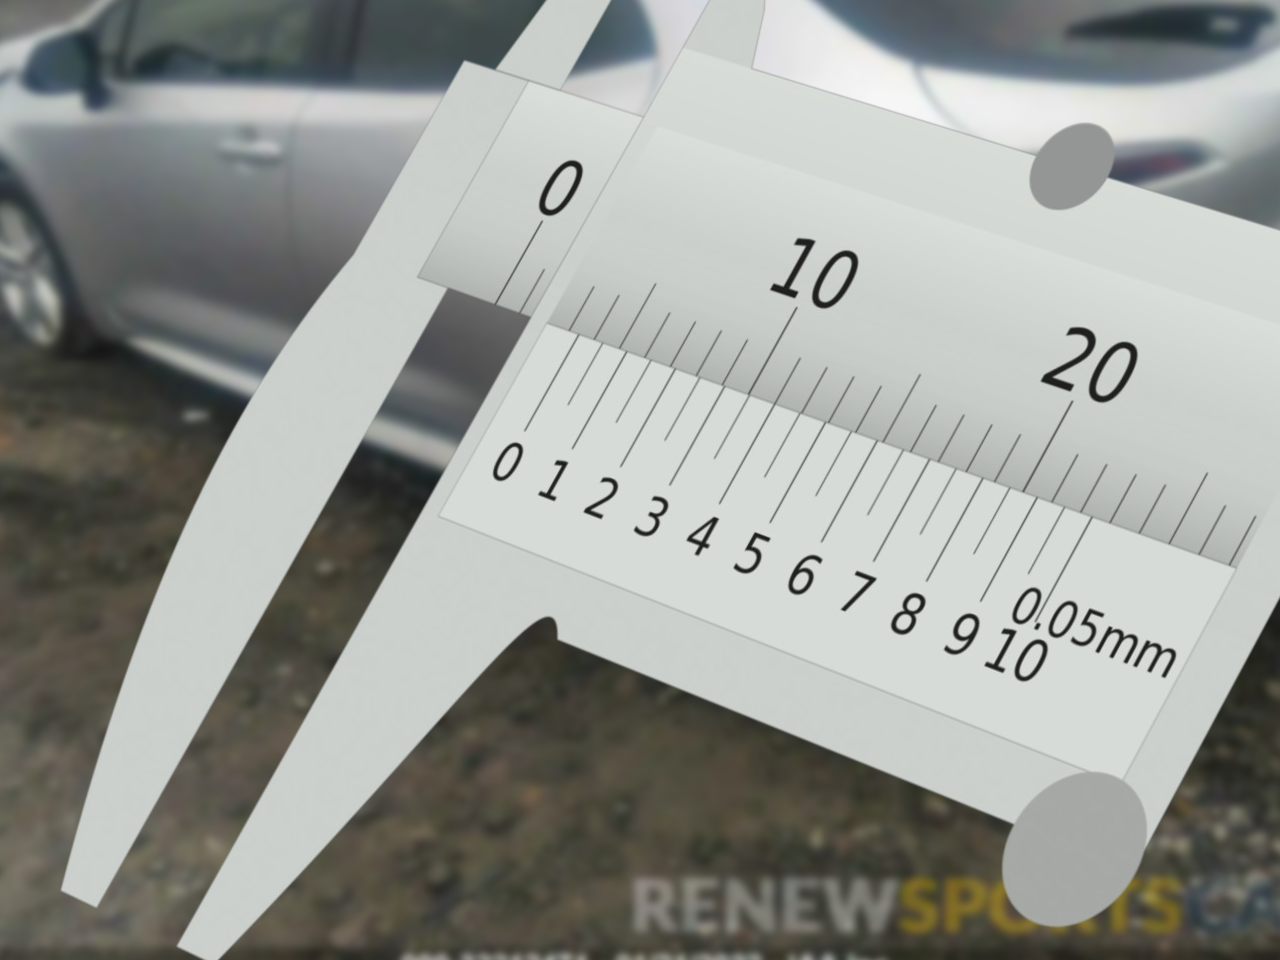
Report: 3.40mm
